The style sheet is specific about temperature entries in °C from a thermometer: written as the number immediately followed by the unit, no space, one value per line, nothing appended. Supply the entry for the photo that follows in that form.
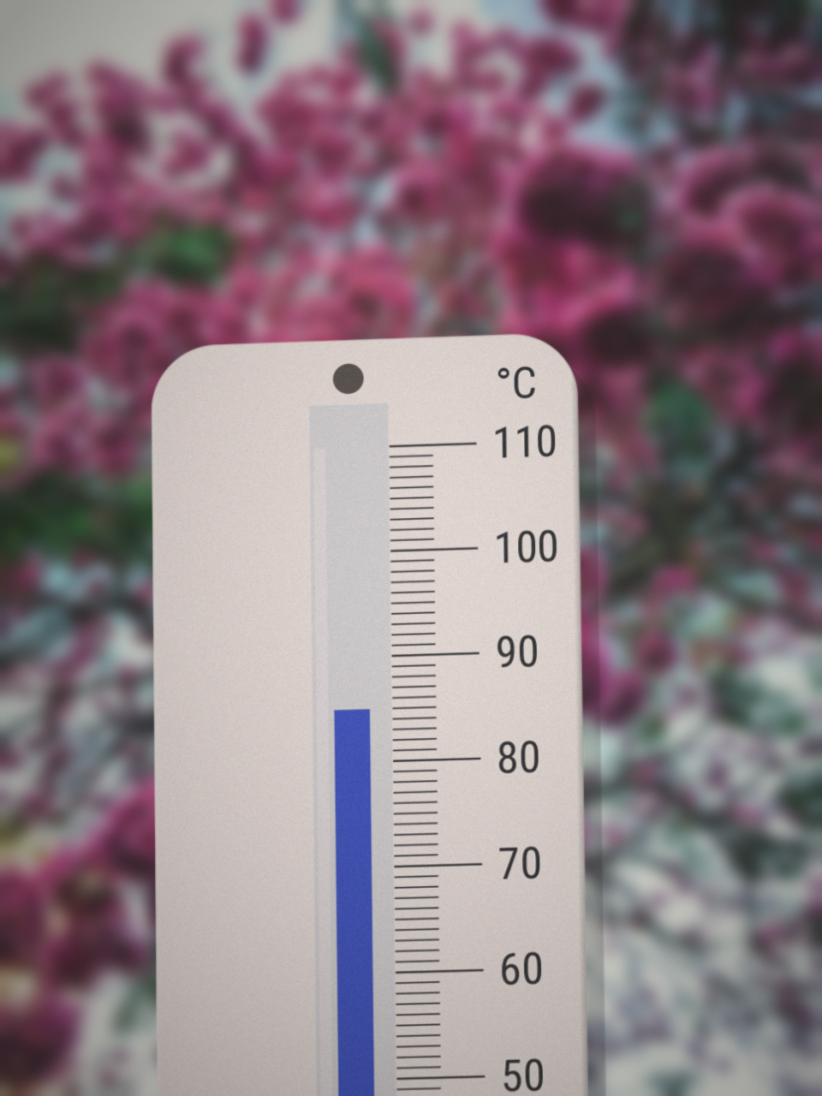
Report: 85°C
